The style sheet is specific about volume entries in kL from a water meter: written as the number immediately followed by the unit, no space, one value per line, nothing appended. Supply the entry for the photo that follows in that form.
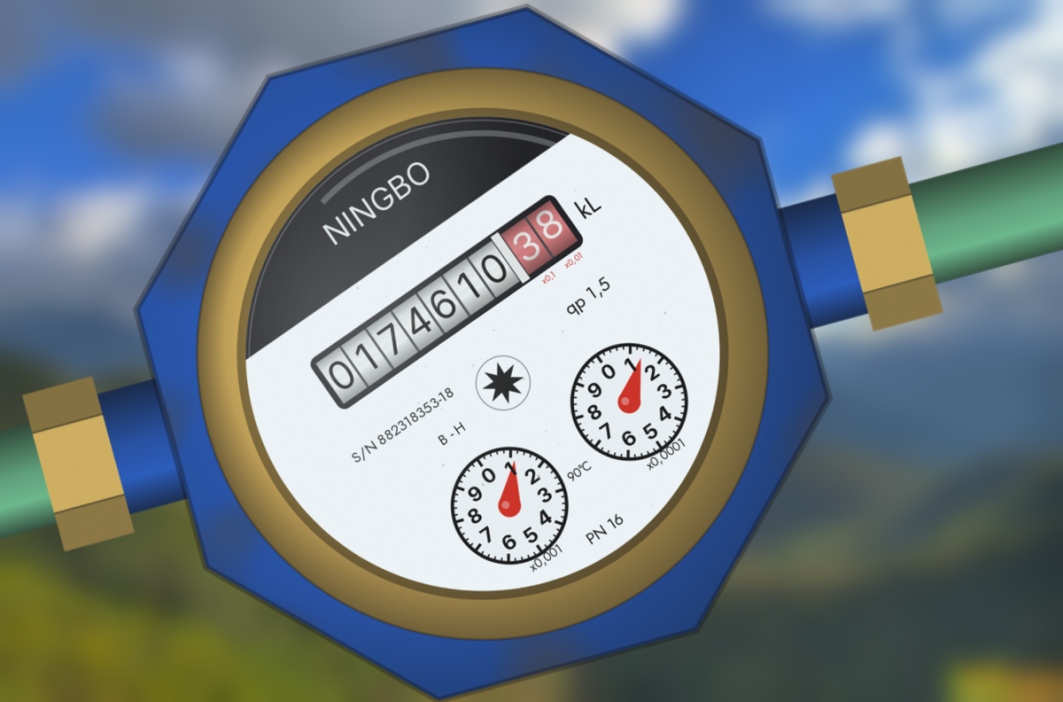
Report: 174610.3811kL
